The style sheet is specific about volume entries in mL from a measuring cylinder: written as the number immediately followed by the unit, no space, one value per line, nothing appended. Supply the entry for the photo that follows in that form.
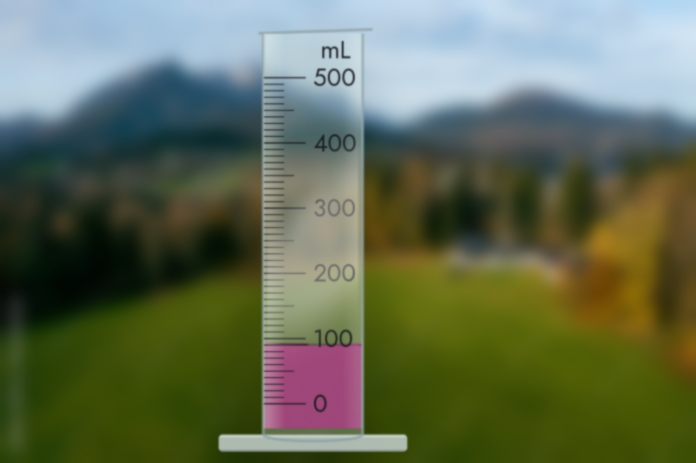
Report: 90mL
